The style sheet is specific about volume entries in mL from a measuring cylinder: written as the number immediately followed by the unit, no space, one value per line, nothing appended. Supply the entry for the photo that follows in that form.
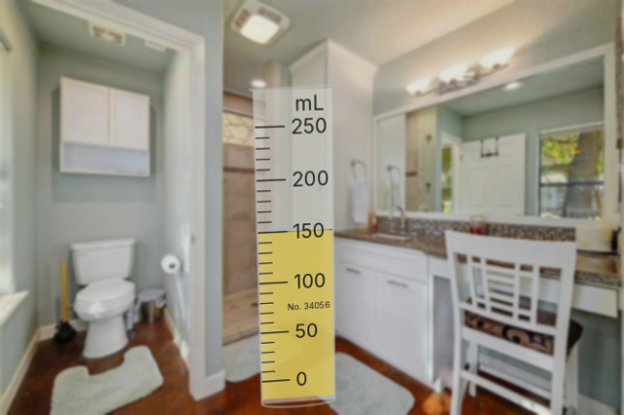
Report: 150mL
